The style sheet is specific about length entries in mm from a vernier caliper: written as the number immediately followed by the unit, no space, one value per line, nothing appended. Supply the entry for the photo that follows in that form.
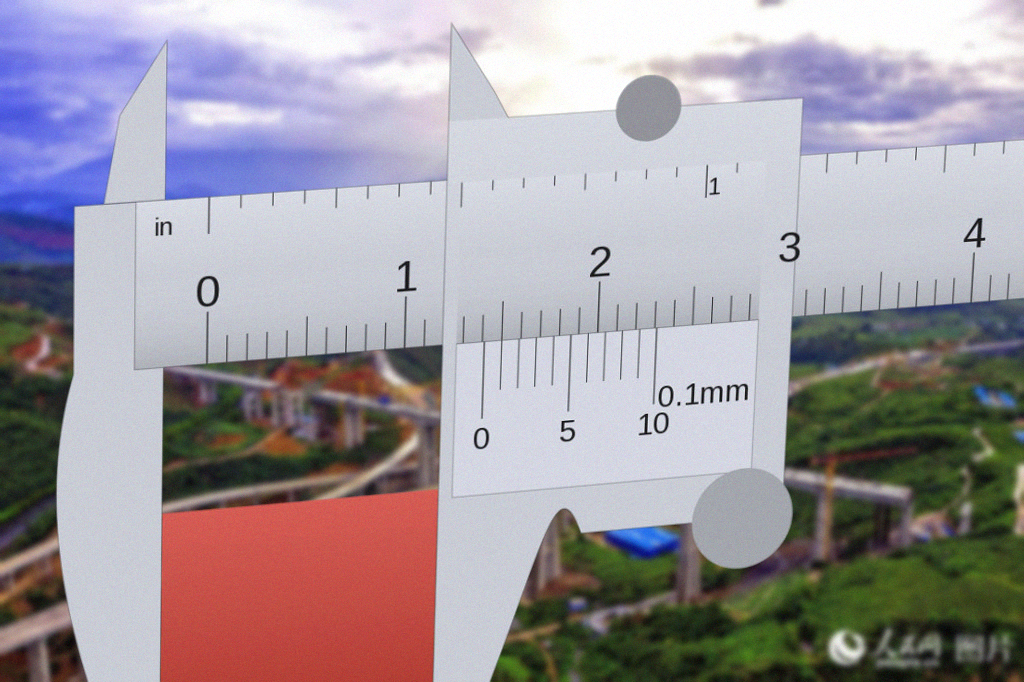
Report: 14.1mm
